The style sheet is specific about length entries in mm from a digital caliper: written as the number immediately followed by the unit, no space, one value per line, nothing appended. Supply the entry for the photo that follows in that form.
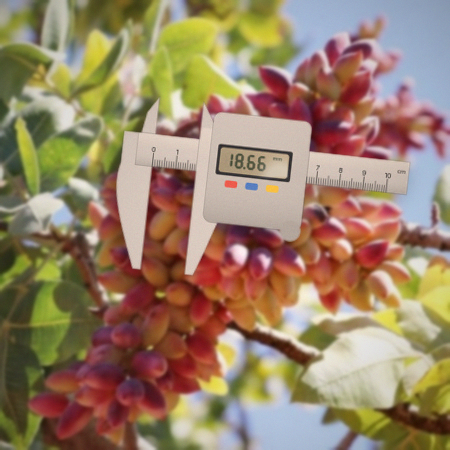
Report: 18.66mm
